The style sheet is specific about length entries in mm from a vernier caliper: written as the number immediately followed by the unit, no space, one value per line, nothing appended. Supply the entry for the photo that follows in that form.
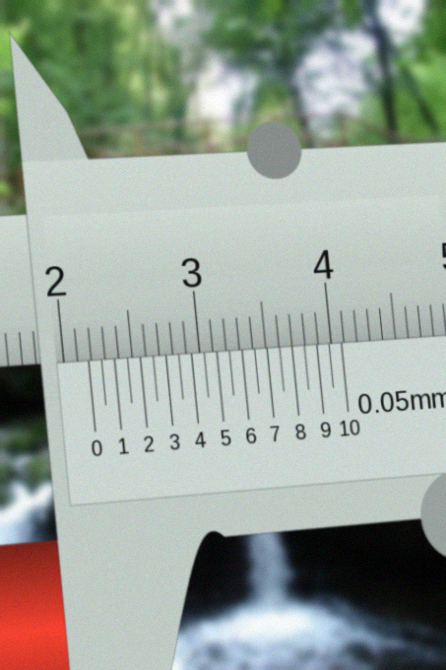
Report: 21.8mm
